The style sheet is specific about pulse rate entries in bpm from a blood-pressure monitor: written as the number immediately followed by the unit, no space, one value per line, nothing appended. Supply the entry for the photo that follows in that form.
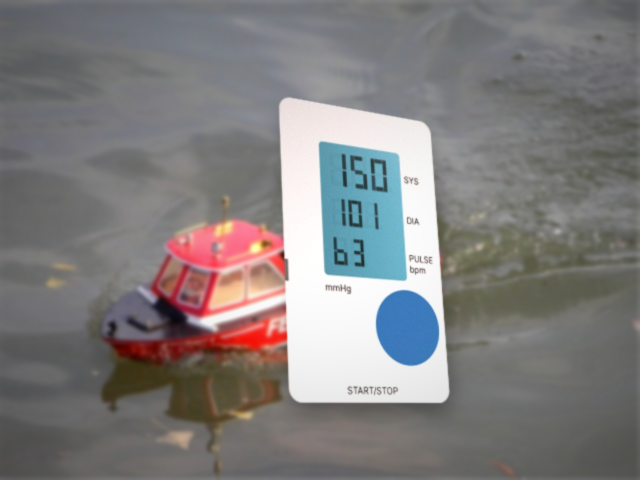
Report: 63bpm
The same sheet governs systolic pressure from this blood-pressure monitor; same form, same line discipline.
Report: 150mmHg
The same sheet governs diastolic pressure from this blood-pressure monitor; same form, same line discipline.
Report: 101mmHg
